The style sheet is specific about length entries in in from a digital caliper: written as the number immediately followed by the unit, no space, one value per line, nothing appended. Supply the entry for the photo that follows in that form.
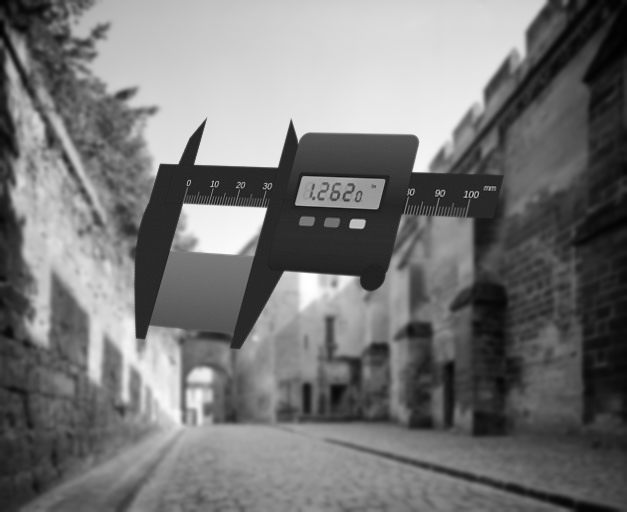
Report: 1.2620in
